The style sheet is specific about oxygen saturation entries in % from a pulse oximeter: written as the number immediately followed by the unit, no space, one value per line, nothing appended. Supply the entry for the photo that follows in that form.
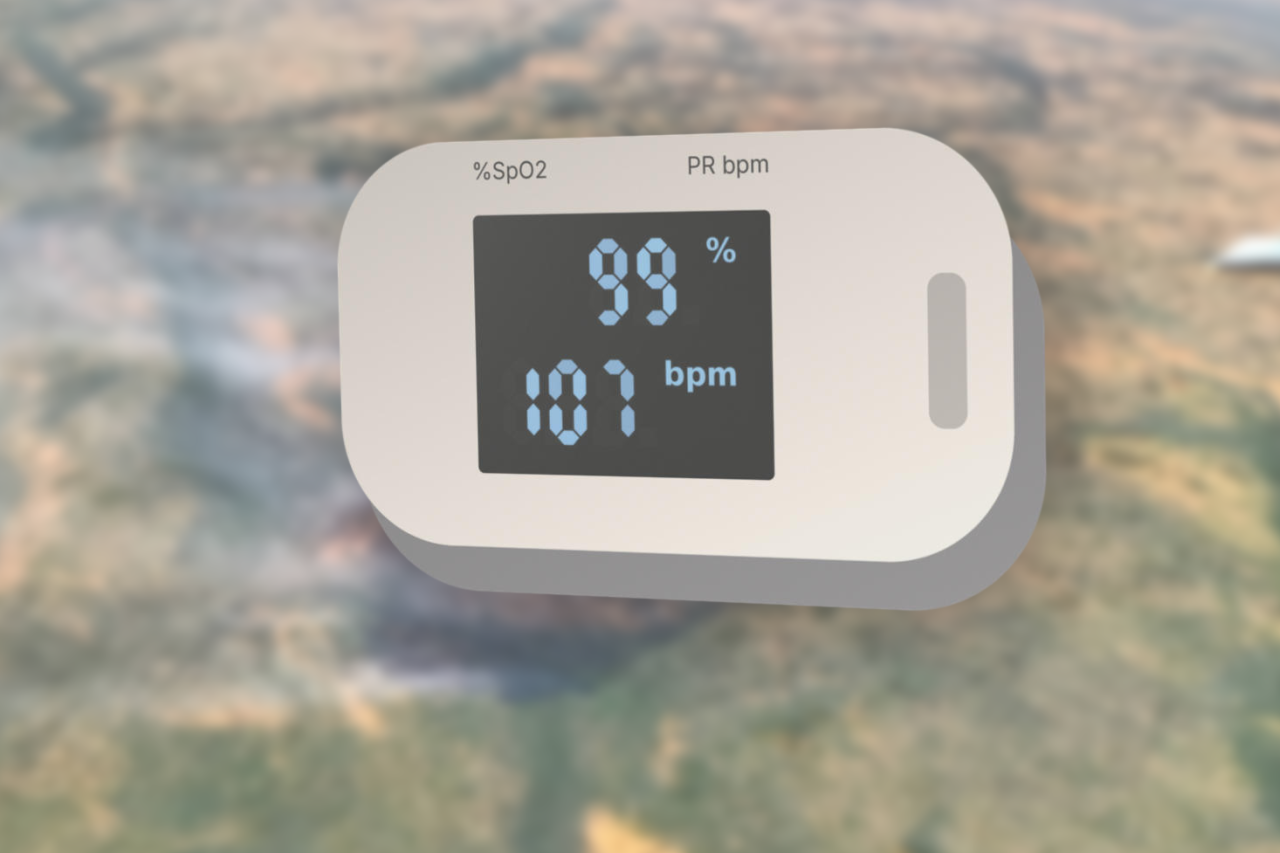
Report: 99%
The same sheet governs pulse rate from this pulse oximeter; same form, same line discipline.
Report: 107bpm
